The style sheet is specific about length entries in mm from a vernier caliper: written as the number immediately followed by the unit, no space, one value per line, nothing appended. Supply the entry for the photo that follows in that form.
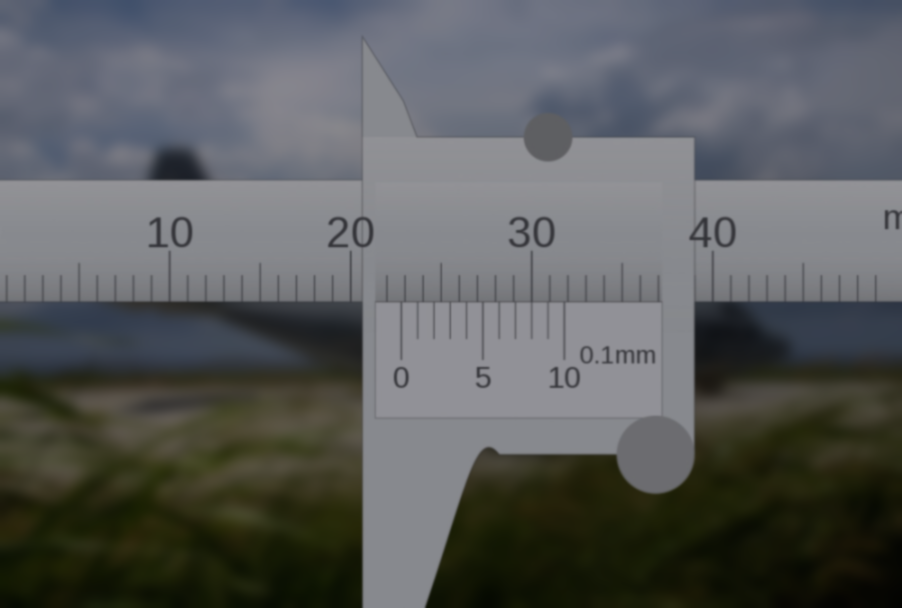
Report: 22.8mm
